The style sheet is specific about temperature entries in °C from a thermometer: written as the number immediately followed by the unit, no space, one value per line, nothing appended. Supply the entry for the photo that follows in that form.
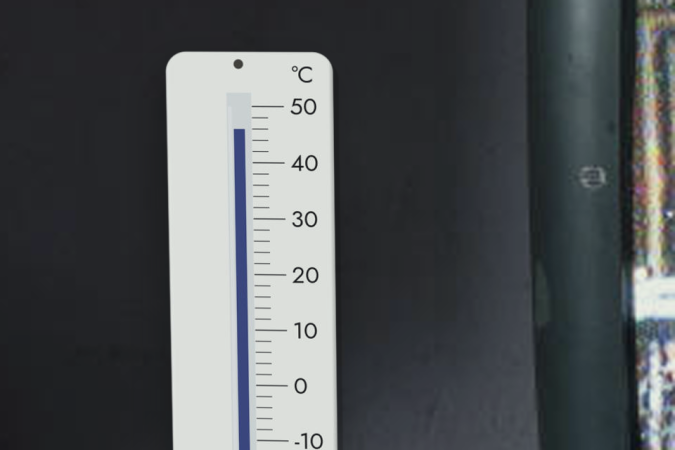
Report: 46°C
